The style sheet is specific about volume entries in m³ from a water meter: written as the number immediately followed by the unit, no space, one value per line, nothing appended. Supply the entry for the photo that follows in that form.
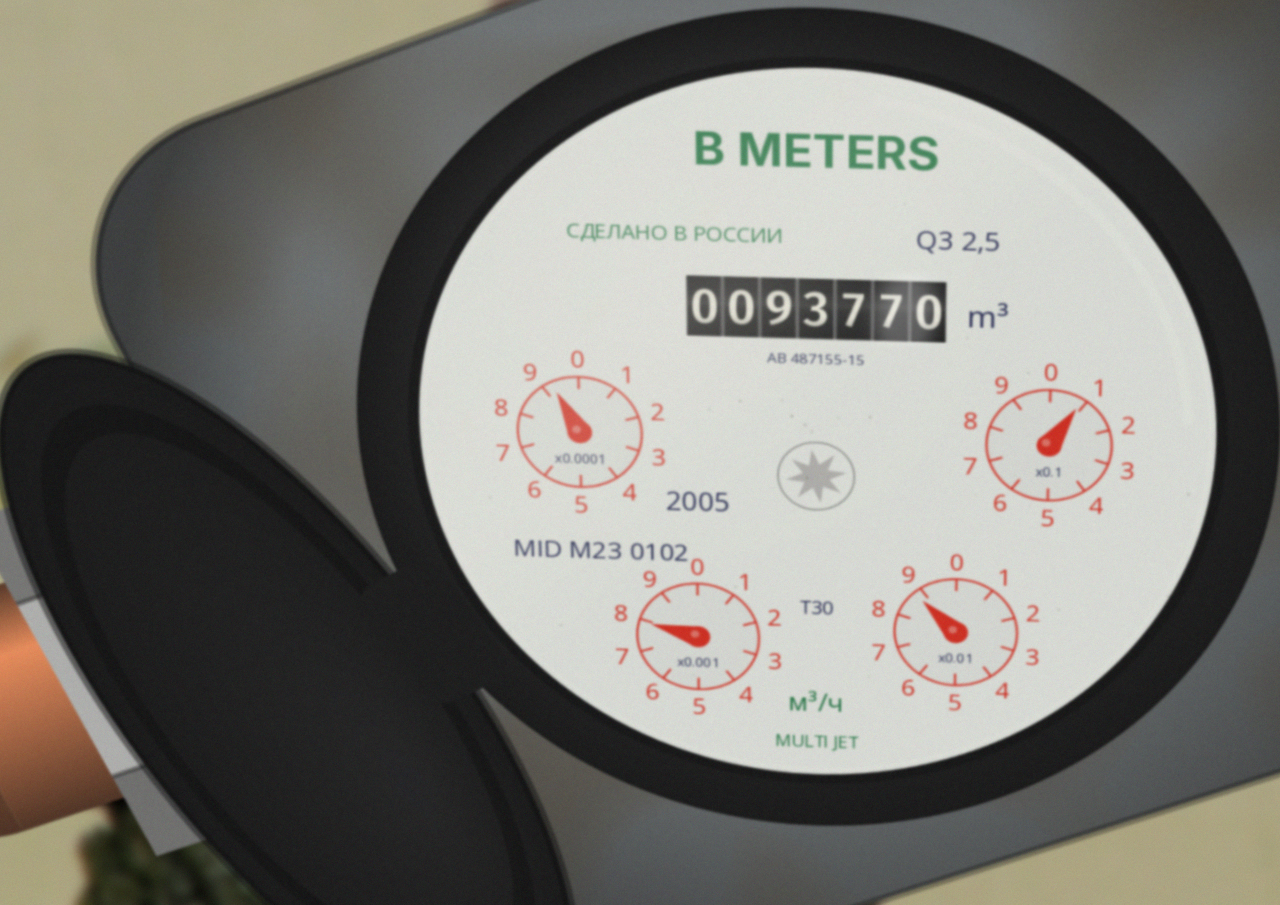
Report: 93770.0879m³
